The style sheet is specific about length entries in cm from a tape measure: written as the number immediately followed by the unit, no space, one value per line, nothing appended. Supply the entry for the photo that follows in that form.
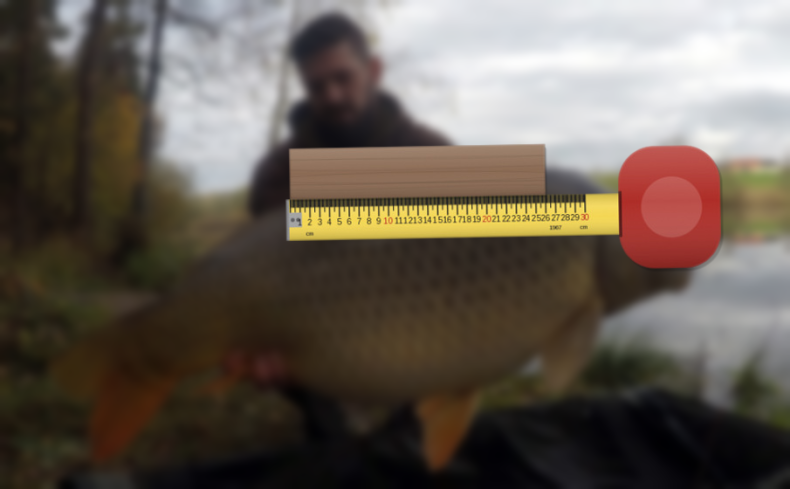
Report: 26cm
